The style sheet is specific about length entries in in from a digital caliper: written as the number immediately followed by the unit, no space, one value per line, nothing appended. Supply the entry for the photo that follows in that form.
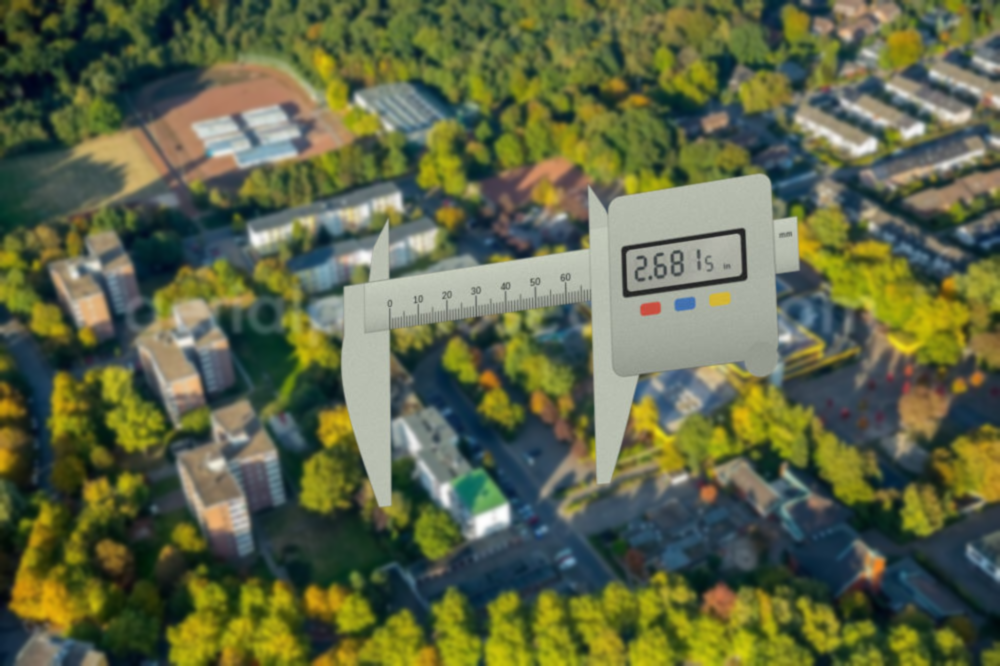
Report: 2.6815in
